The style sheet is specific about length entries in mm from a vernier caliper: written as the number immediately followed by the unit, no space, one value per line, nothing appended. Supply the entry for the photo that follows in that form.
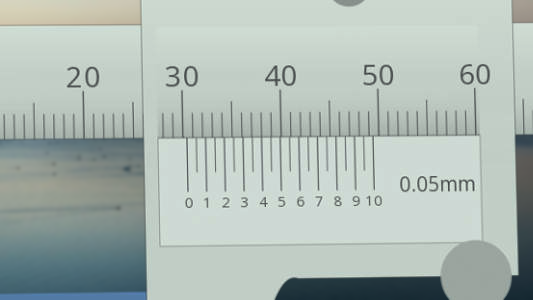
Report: 30.4mm
